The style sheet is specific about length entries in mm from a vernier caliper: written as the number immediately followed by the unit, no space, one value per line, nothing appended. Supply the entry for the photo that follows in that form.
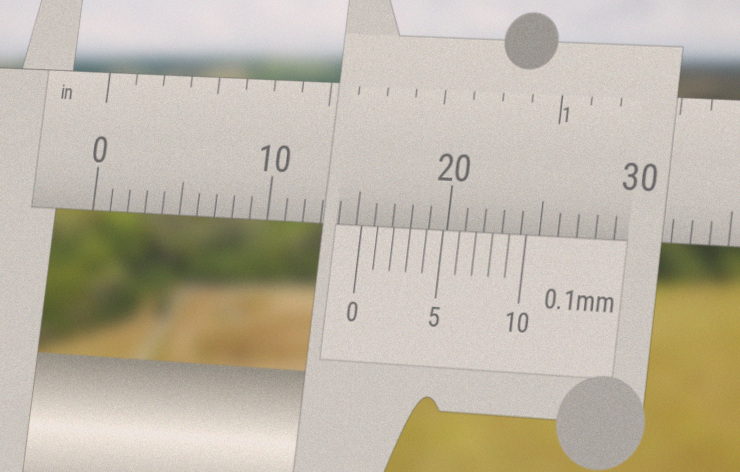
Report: 15.3mm
